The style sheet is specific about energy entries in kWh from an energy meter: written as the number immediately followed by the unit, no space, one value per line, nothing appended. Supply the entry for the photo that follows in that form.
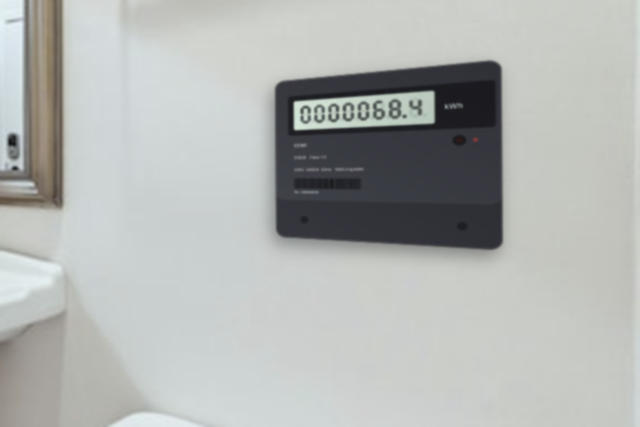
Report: 68.4kWh
